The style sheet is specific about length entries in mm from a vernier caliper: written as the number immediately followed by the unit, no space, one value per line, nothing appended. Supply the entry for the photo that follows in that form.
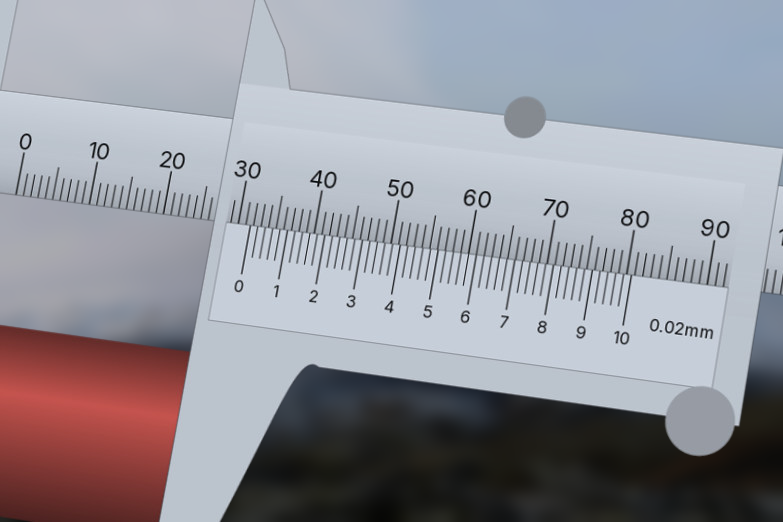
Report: 31.6mm
